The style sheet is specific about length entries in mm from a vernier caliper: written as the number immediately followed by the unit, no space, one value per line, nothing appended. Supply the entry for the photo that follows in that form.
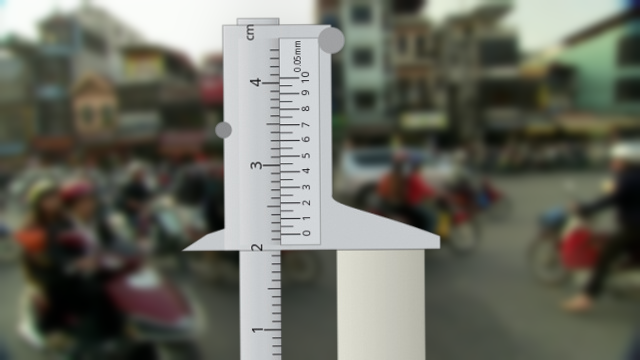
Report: 21.6mm
